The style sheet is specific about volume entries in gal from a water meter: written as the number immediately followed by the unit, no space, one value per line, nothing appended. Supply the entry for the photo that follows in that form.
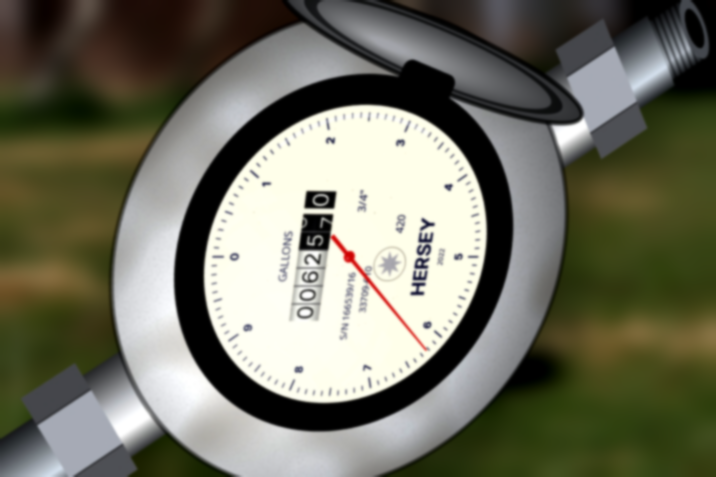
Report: 62566.2gal
